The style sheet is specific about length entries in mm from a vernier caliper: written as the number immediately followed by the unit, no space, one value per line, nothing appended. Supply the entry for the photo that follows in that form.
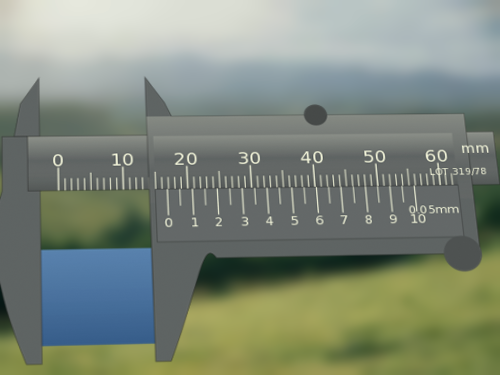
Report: 16.8mm
